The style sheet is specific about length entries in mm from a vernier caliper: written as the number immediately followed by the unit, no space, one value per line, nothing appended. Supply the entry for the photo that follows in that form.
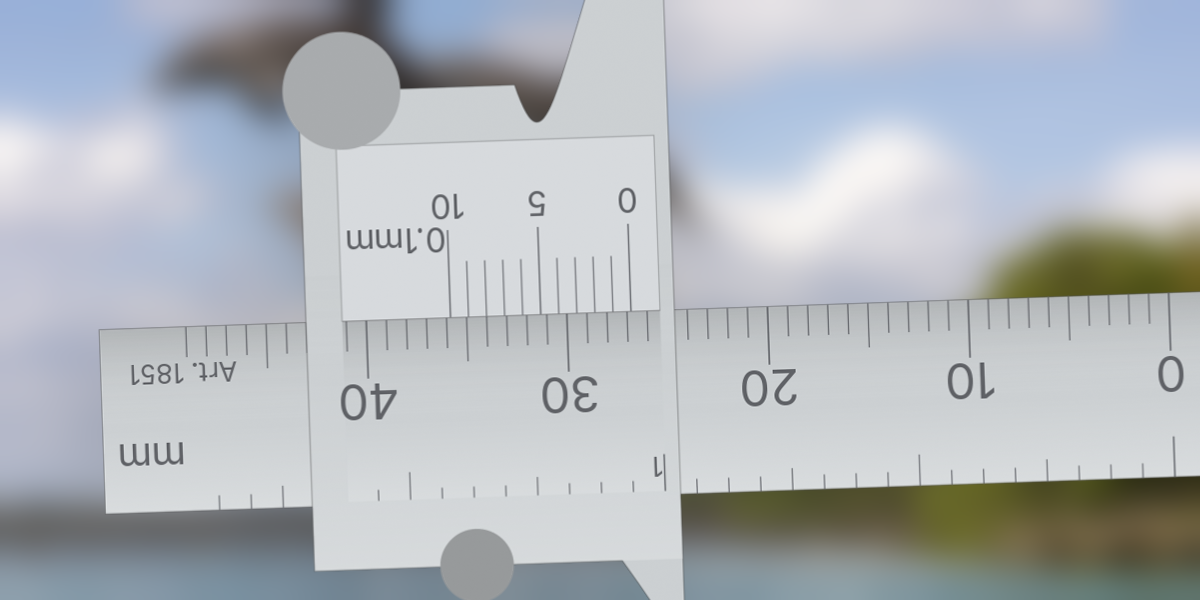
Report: 26.8mm
